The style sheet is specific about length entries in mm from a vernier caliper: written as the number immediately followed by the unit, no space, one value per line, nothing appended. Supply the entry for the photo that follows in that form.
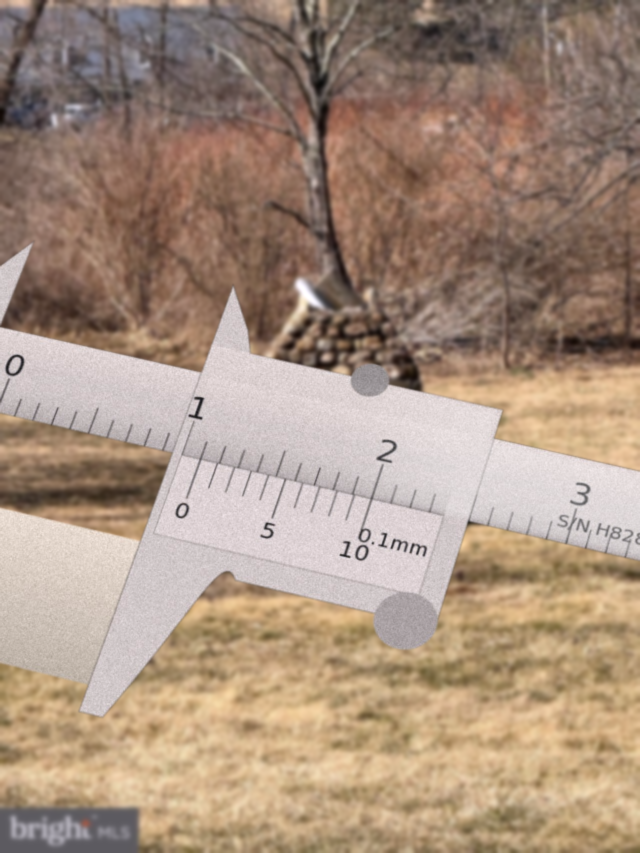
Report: 11.0mm
